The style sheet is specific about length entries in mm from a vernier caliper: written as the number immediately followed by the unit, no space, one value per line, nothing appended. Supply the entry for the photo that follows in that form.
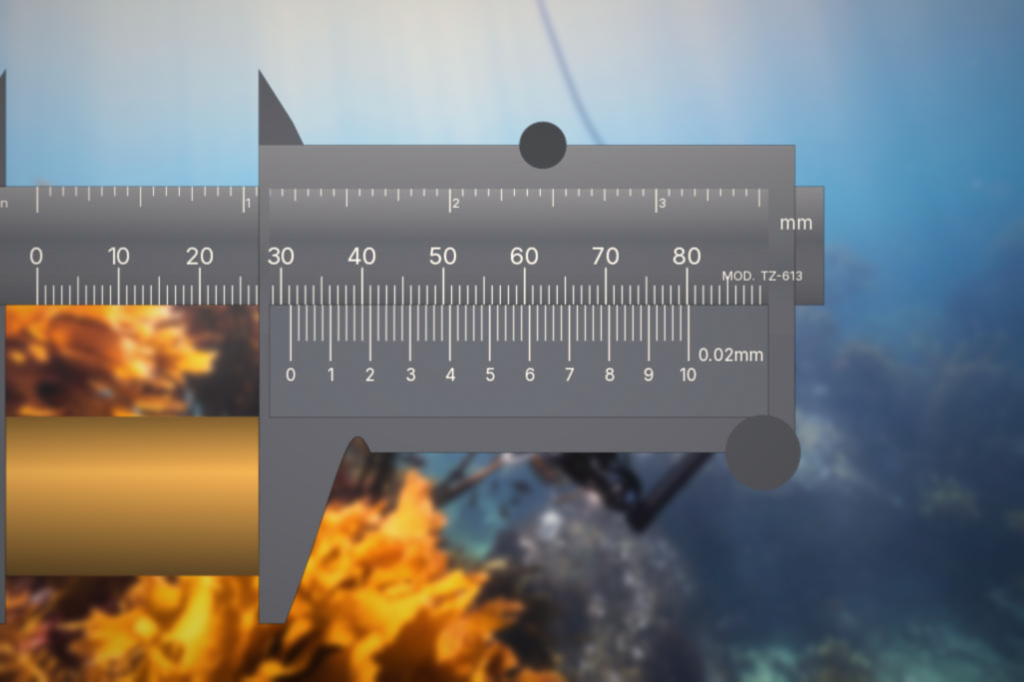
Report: 31.2mm
